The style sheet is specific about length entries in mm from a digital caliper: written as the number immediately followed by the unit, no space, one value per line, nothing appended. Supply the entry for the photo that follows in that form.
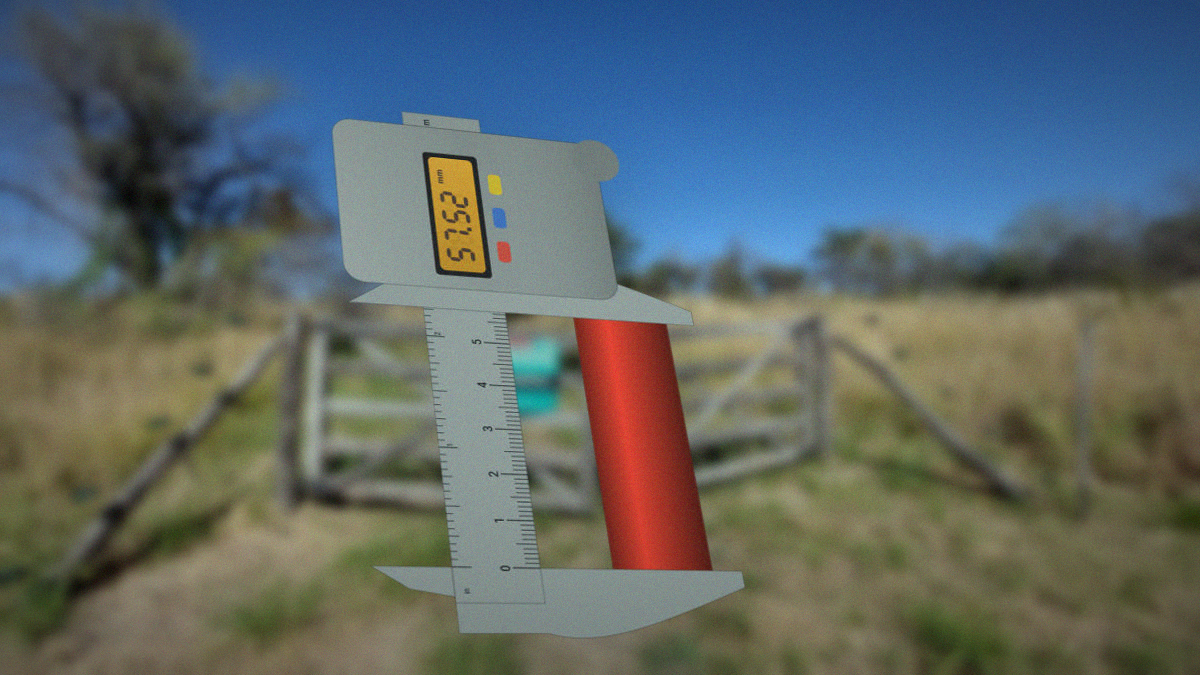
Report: 57.52mm
